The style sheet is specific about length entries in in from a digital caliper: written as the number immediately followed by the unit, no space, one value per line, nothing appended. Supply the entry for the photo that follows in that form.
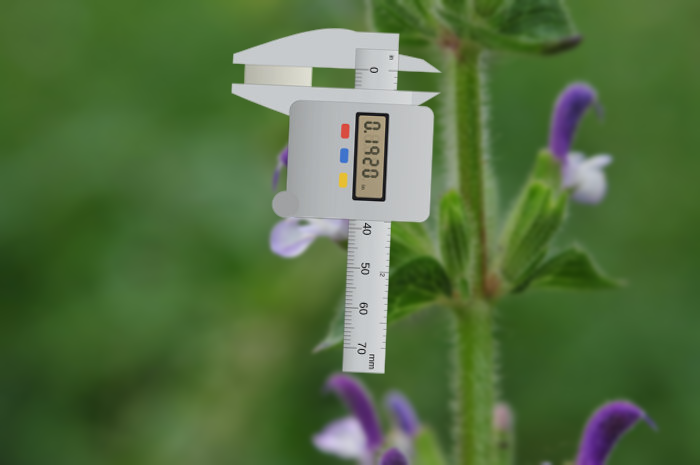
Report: 0.1920in
